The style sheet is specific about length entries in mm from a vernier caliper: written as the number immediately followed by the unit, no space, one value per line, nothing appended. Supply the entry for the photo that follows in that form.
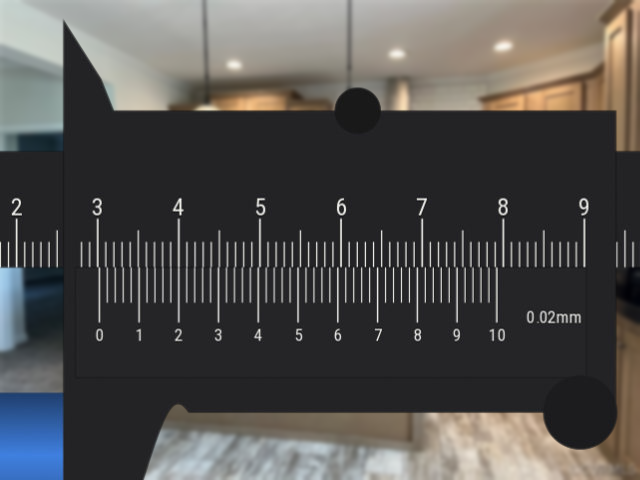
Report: 30.2mm
